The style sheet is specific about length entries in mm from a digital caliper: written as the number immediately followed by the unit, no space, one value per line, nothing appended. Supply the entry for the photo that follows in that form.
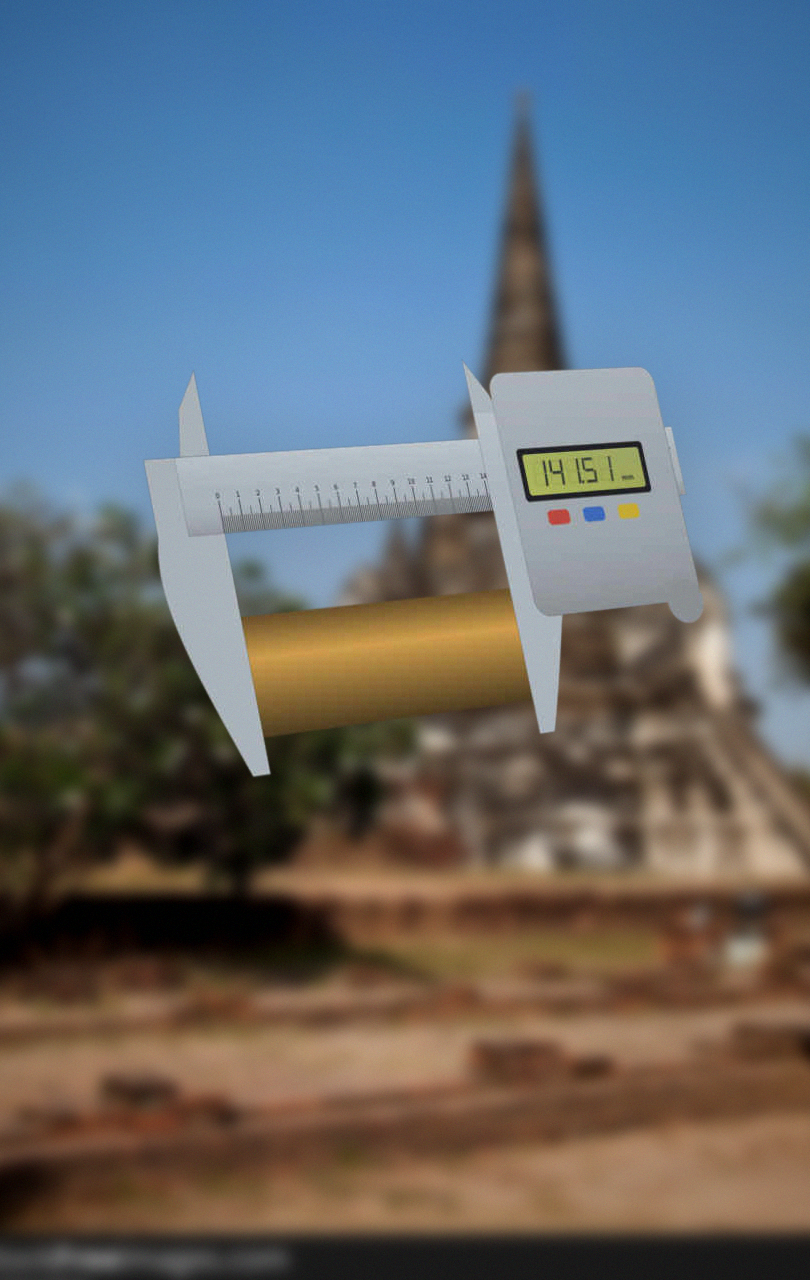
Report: 141.51mm
